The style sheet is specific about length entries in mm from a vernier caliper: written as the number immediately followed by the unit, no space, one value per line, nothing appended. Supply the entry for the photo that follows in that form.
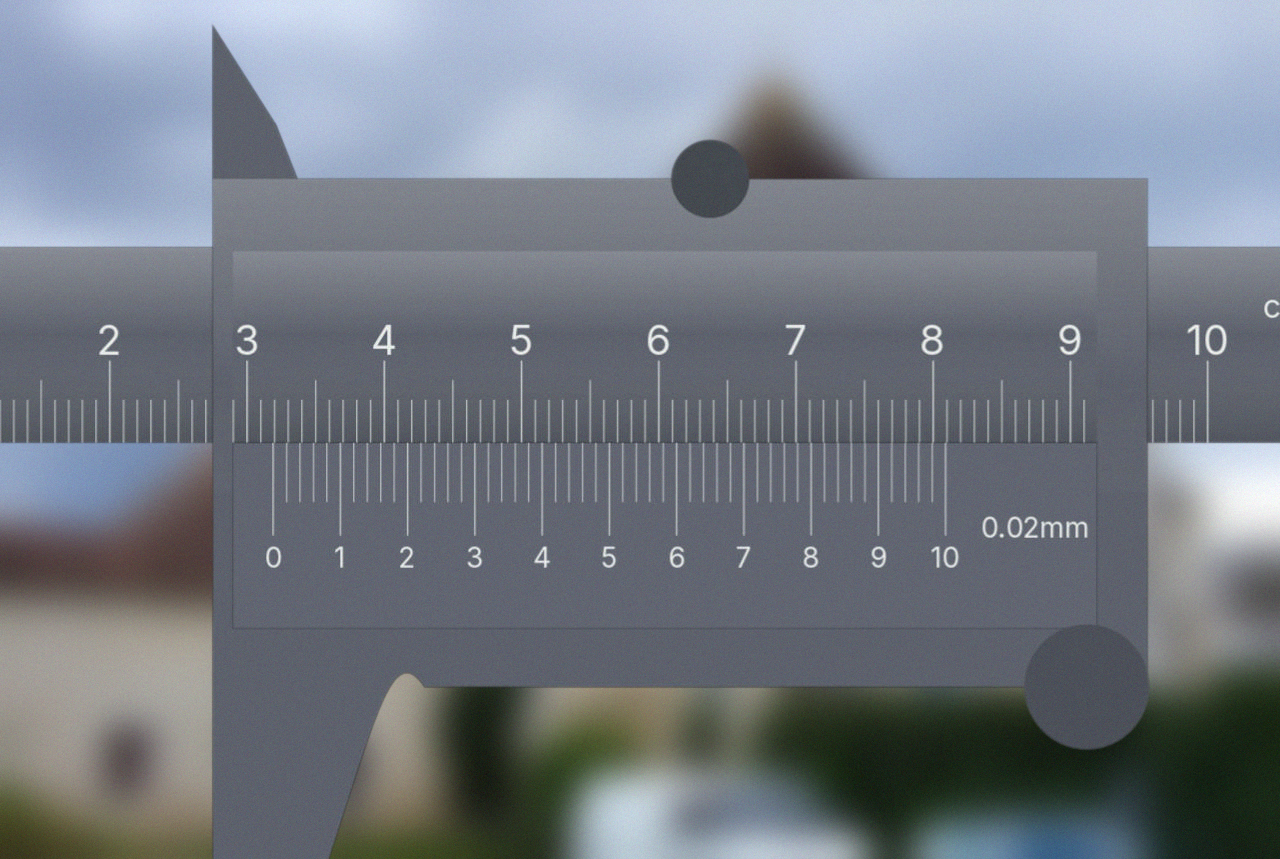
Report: 31.9mm
